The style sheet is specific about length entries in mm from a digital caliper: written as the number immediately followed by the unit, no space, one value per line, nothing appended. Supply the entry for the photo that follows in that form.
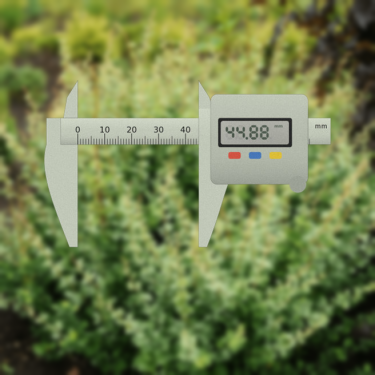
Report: 44.88mm
